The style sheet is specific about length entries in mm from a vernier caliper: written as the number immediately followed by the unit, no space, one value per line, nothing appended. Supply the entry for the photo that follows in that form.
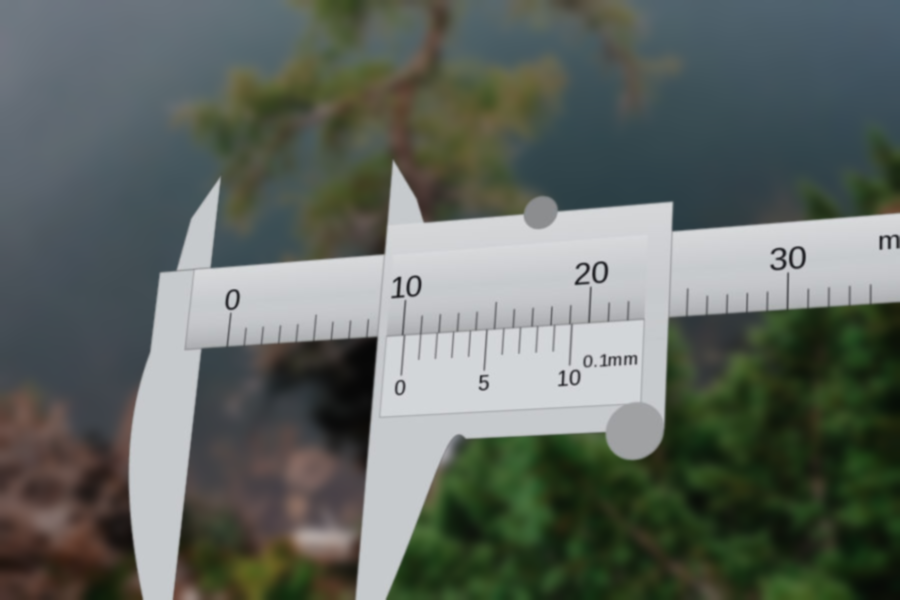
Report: 10.1mm
